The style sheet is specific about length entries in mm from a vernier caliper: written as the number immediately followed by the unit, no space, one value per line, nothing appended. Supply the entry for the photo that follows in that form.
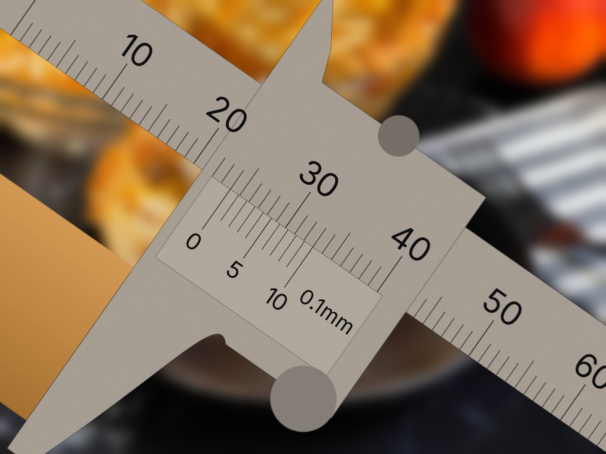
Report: 24.0mm
